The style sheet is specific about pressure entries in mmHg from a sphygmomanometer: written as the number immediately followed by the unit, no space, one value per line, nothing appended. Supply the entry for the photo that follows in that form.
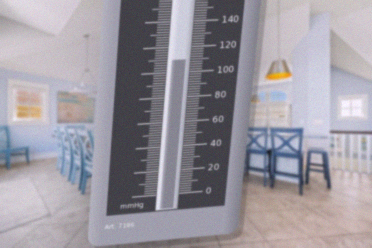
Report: 110mmHg
